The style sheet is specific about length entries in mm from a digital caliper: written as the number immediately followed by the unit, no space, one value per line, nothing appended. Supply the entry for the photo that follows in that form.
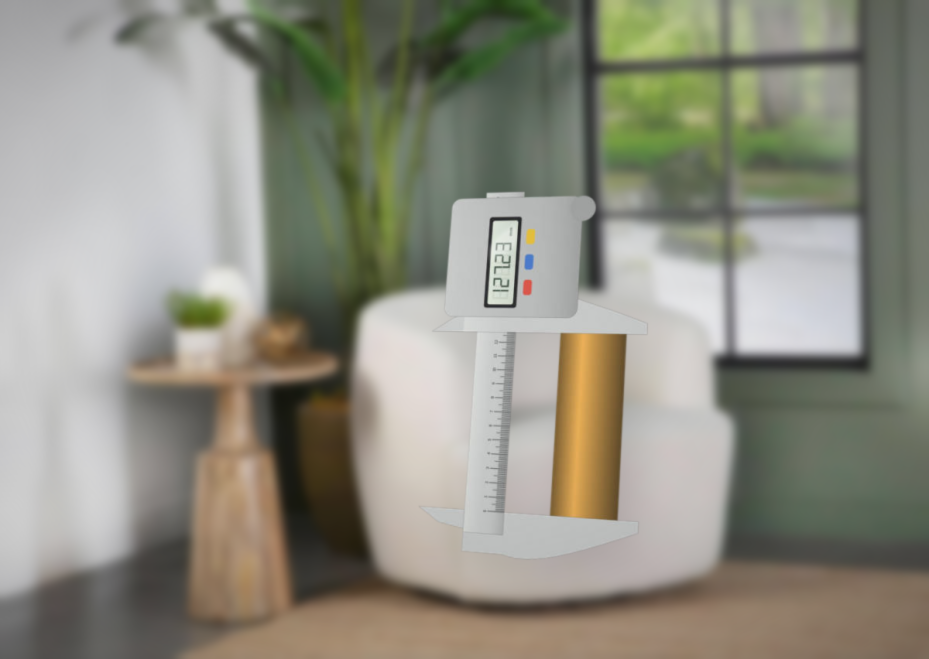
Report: 127.23mm
